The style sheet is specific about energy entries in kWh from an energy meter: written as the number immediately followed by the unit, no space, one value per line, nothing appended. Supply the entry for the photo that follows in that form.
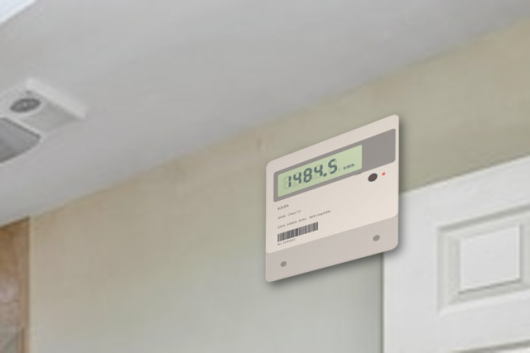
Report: 1484.5kWh
